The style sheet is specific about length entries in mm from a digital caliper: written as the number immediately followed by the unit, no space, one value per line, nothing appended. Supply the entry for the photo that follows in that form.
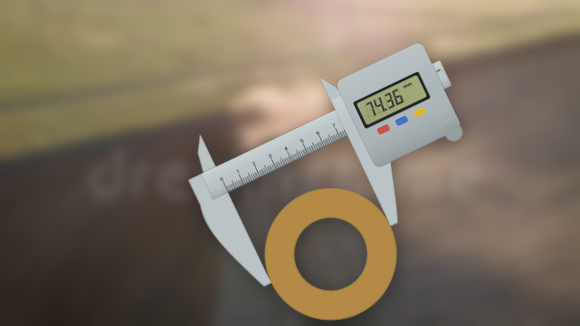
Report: 74.36mm
